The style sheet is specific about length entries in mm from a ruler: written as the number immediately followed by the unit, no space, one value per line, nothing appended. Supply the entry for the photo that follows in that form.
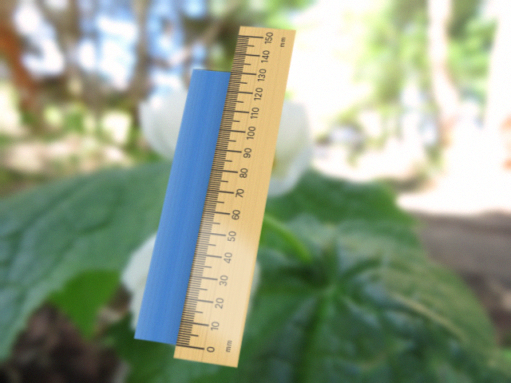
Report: 130mm
